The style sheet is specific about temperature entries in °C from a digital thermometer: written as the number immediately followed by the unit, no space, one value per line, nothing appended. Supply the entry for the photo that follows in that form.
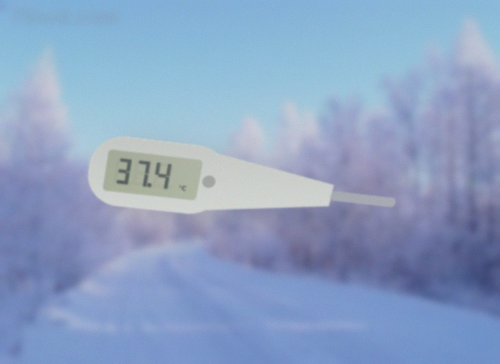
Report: 37.4°C
